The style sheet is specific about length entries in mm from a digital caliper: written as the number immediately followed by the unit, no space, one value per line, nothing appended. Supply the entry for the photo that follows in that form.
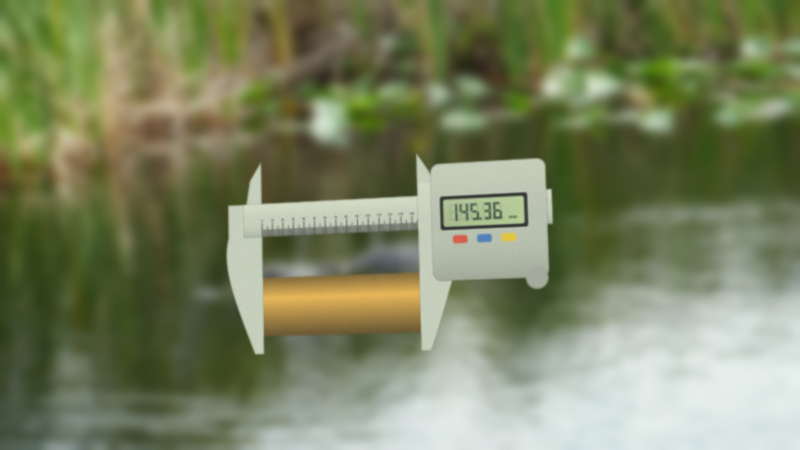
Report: 145.36mm
